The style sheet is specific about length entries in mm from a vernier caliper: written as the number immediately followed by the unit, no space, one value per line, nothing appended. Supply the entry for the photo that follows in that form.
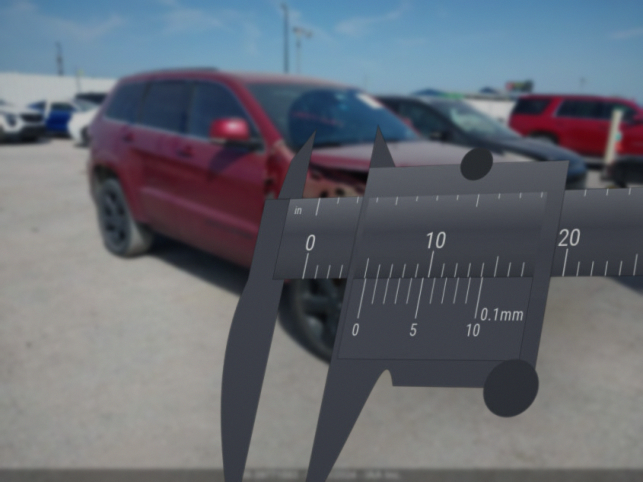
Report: 5.1mm
